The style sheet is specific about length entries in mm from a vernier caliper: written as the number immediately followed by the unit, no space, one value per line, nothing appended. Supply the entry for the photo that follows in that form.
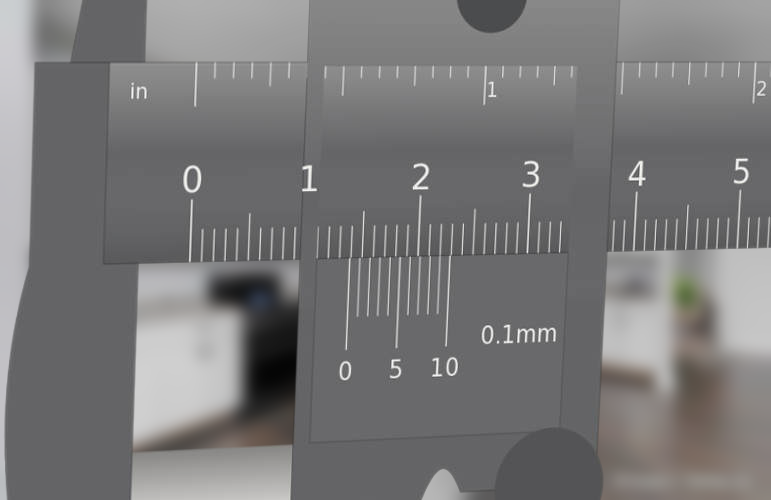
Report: 13.9mm
